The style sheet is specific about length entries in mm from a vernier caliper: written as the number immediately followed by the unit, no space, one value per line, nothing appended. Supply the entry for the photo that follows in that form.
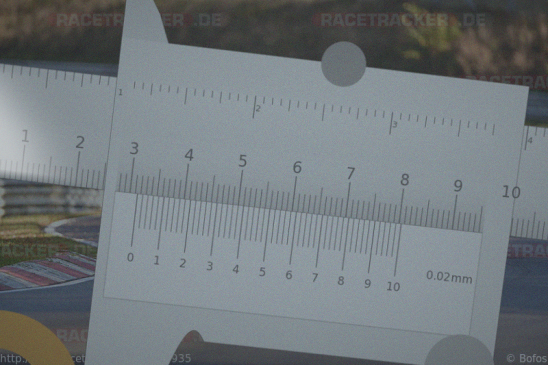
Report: 31.4mm
